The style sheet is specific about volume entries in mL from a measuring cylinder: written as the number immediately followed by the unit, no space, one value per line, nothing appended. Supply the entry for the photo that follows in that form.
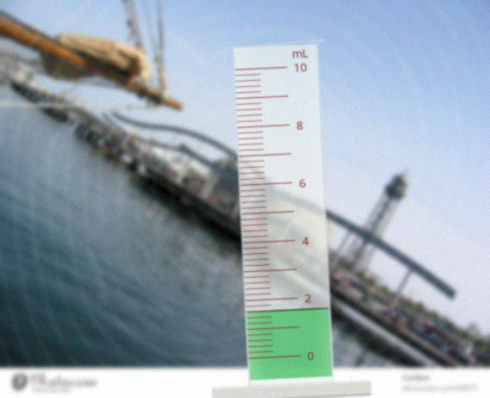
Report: 1.6mL
